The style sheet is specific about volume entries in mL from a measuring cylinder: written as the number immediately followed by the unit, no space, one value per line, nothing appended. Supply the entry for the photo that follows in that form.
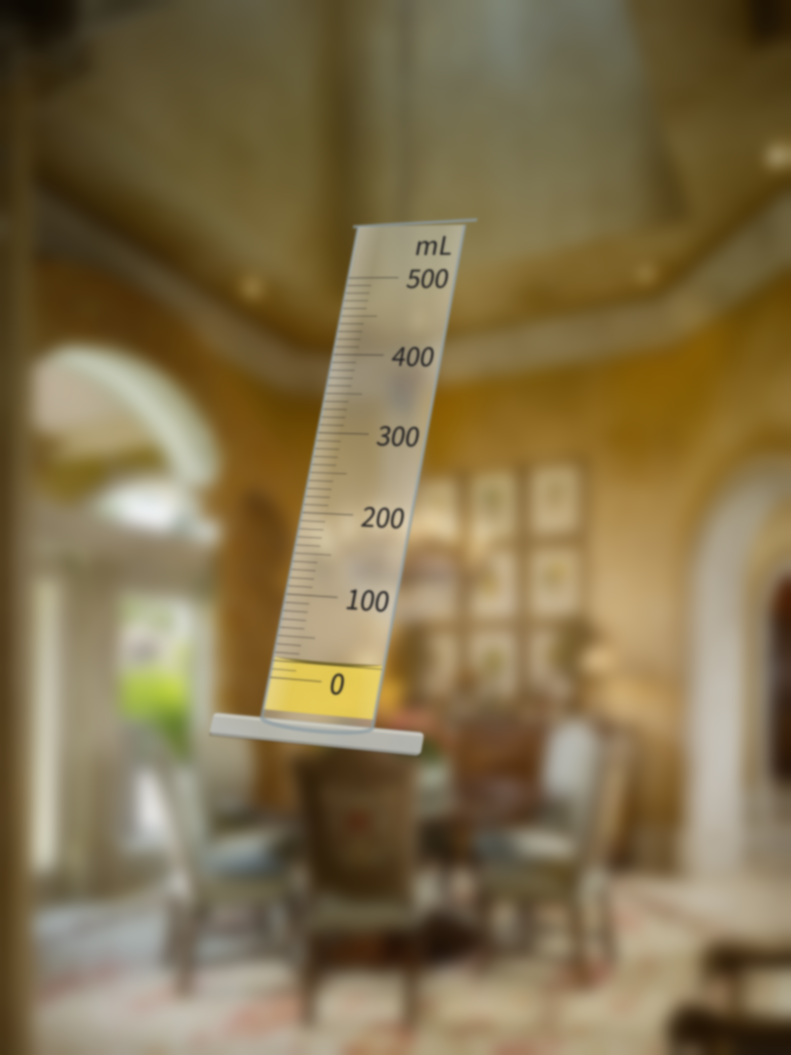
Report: 20mL
